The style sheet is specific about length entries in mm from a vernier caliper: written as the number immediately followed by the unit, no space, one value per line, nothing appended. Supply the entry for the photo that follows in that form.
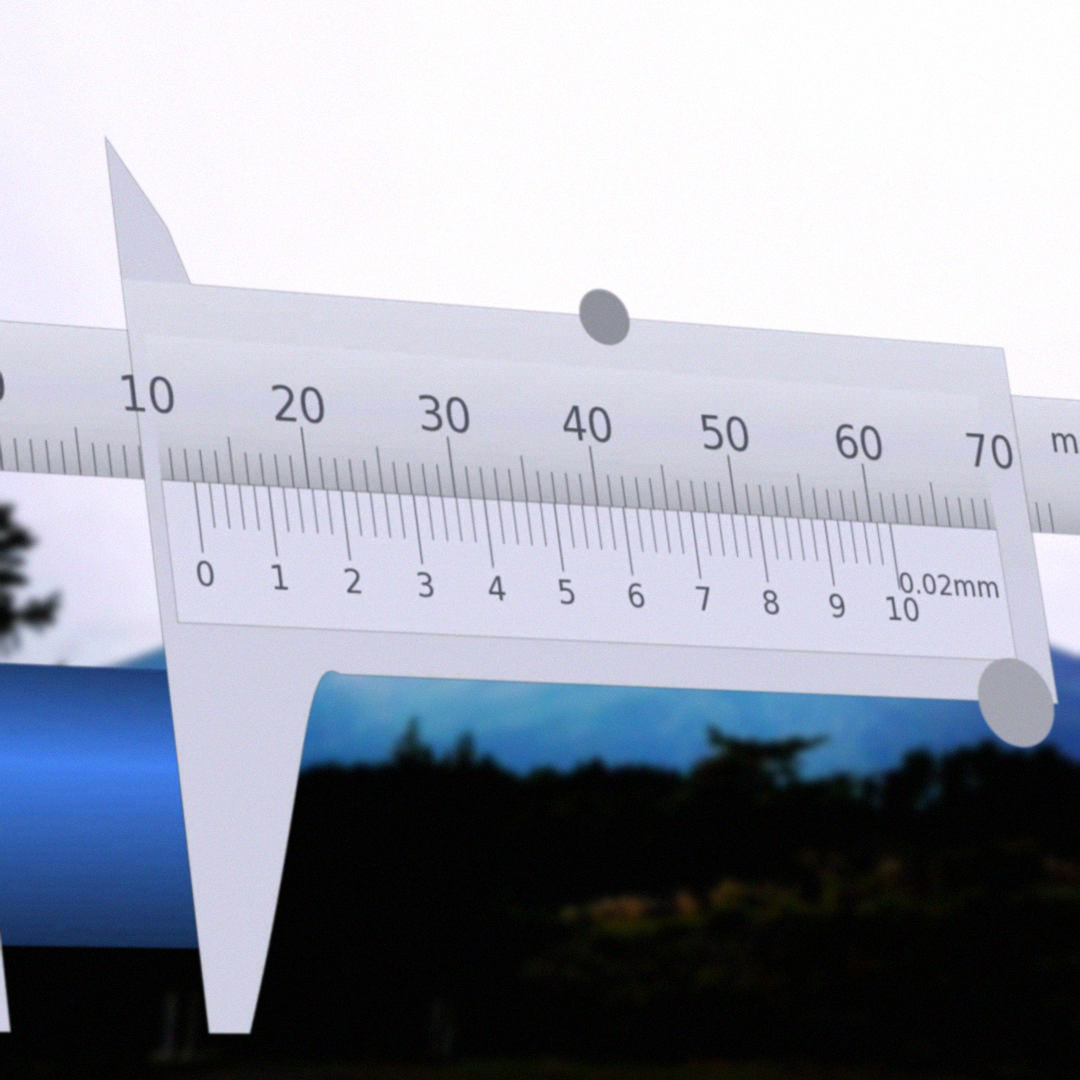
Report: 12.4mm
